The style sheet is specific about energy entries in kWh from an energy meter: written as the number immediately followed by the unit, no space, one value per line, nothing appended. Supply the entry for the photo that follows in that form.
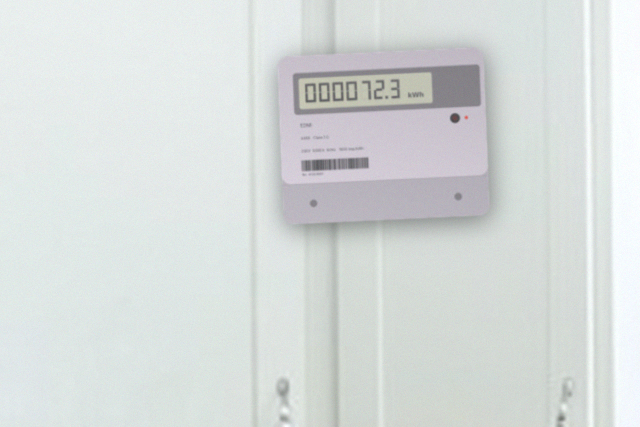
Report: 72.3kWh
